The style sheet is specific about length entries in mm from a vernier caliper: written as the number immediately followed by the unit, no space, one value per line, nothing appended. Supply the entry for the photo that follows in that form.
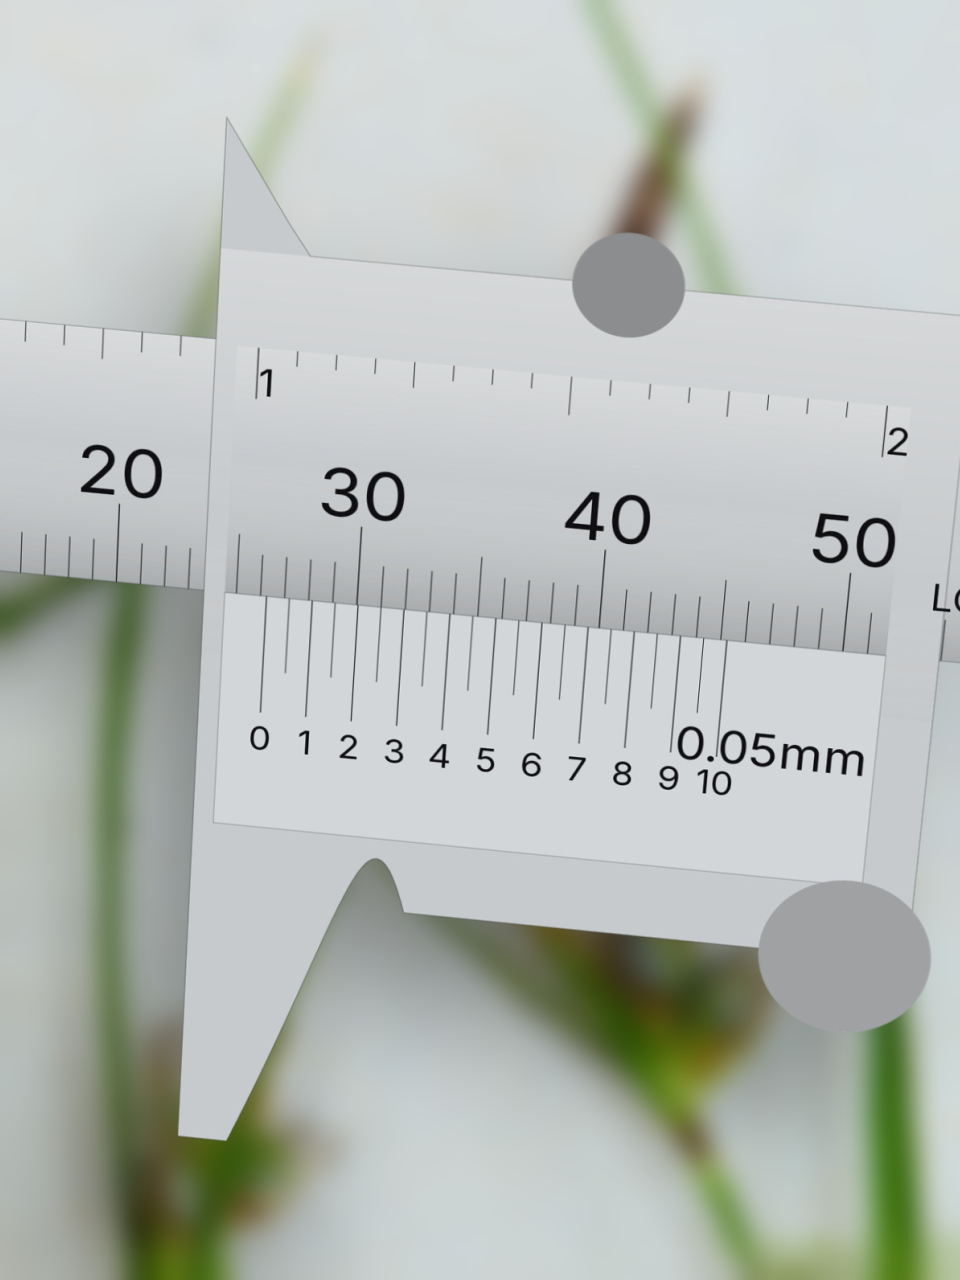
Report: 26.25mm
